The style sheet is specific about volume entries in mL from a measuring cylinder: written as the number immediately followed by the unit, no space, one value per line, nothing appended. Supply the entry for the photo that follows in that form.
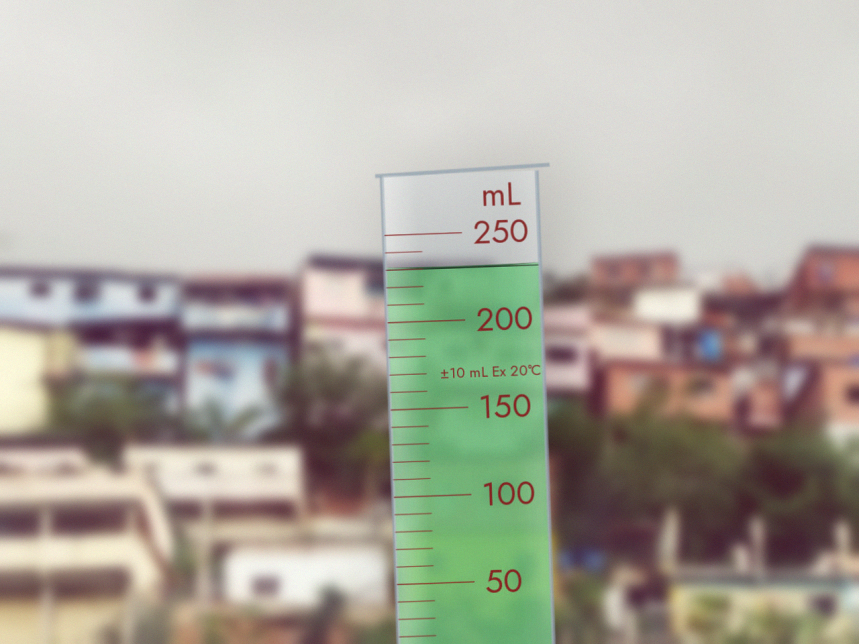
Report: 230mL
